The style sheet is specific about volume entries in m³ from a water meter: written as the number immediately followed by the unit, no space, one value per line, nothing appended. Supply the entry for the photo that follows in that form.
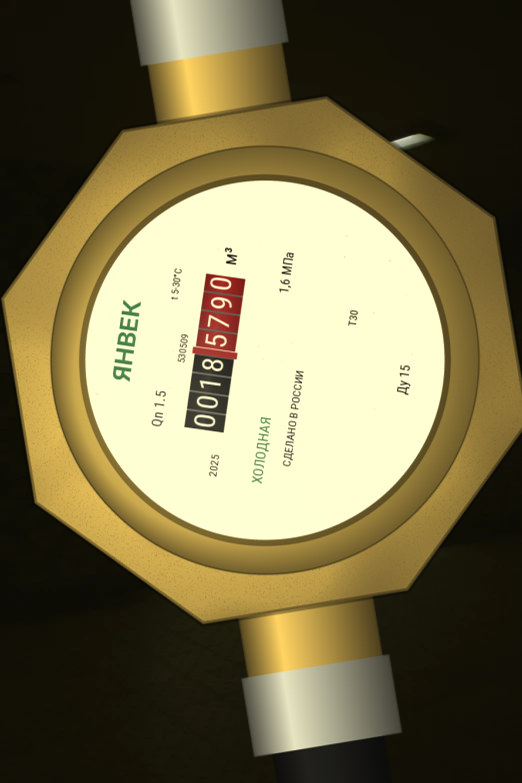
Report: 18.5790m³
